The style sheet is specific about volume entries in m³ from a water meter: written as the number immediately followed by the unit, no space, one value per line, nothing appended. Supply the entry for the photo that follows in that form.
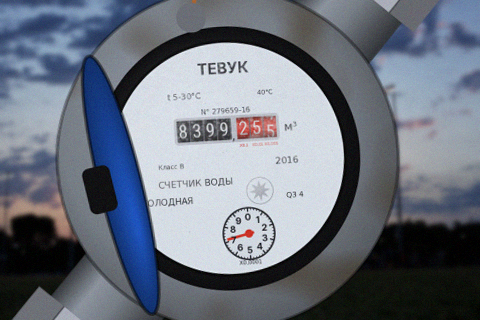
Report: 8399.2547m³
